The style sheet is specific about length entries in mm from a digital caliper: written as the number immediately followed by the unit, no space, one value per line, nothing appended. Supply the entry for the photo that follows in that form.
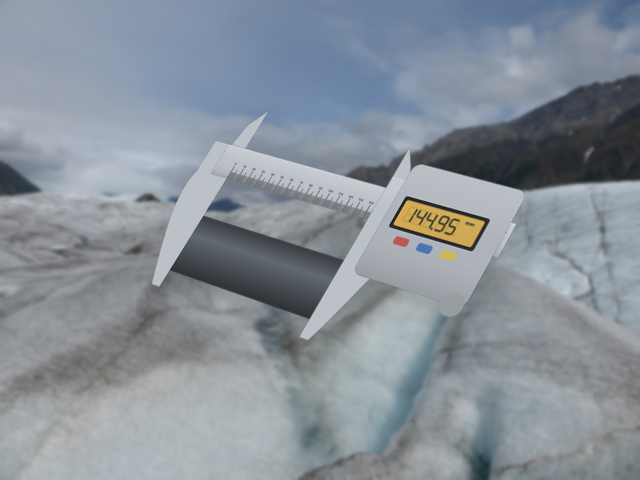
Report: 144.95mm
